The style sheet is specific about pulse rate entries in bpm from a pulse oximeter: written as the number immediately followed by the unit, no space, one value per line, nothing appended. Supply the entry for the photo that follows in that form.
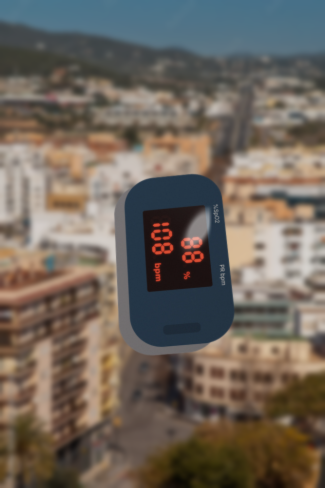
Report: 108bpm
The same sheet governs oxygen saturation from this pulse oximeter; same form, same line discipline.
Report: 88%
